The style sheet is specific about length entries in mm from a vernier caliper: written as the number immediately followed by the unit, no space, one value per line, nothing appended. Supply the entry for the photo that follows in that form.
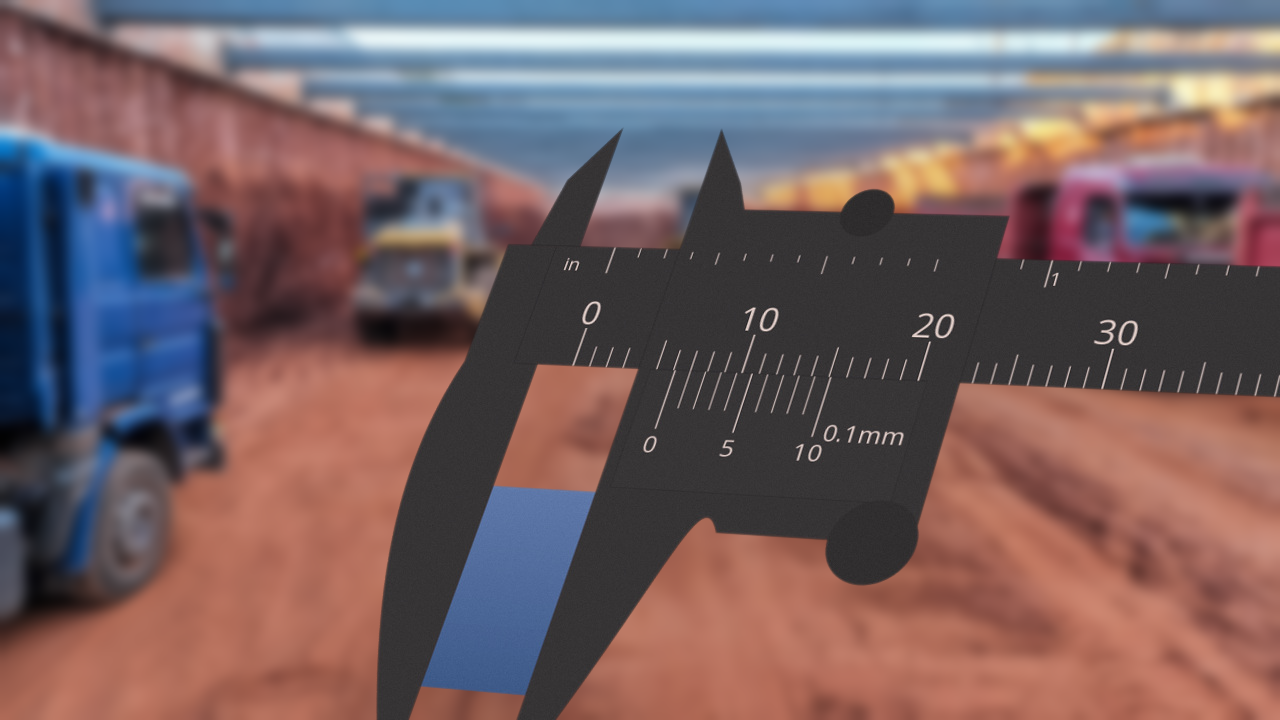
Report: 6.1mm
